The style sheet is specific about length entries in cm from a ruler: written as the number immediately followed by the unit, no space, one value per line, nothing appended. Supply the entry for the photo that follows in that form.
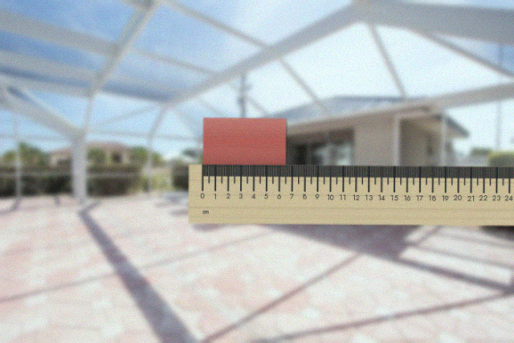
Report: 6.5cm
